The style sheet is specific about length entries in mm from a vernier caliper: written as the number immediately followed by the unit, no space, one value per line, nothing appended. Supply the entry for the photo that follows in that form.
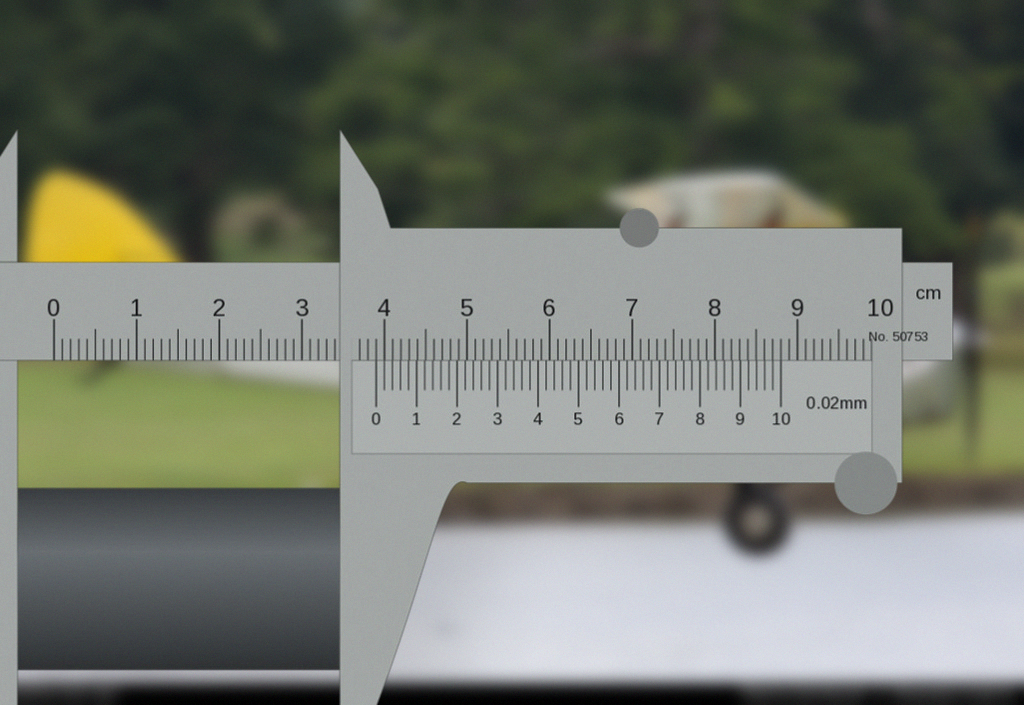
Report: 39.0mm
